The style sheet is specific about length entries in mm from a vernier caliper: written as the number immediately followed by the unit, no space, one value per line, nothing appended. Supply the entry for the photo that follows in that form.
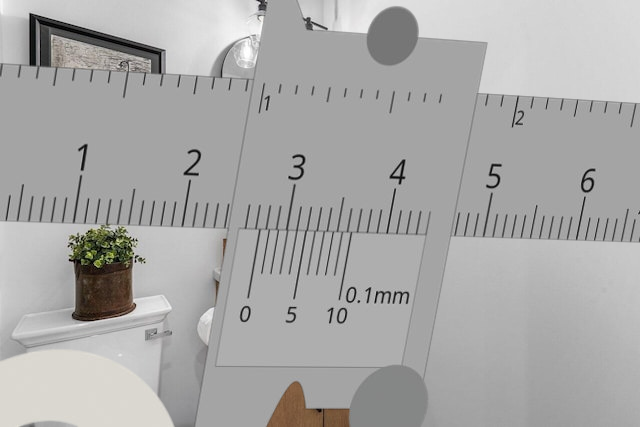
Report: 27.4mm
